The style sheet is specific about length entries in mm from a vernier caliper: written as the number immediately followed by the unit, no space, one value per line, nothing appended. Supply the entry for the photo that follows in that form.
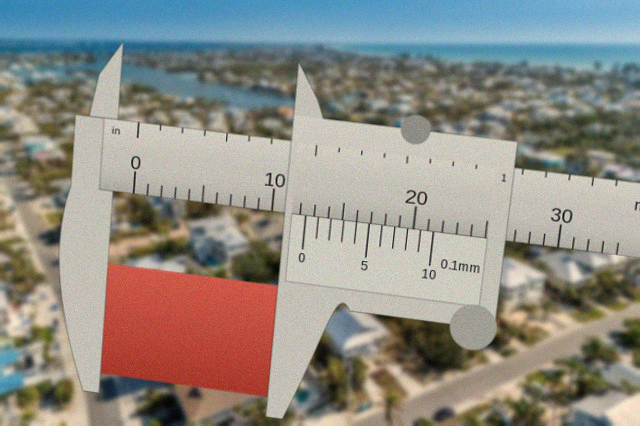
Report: 12.4mm
